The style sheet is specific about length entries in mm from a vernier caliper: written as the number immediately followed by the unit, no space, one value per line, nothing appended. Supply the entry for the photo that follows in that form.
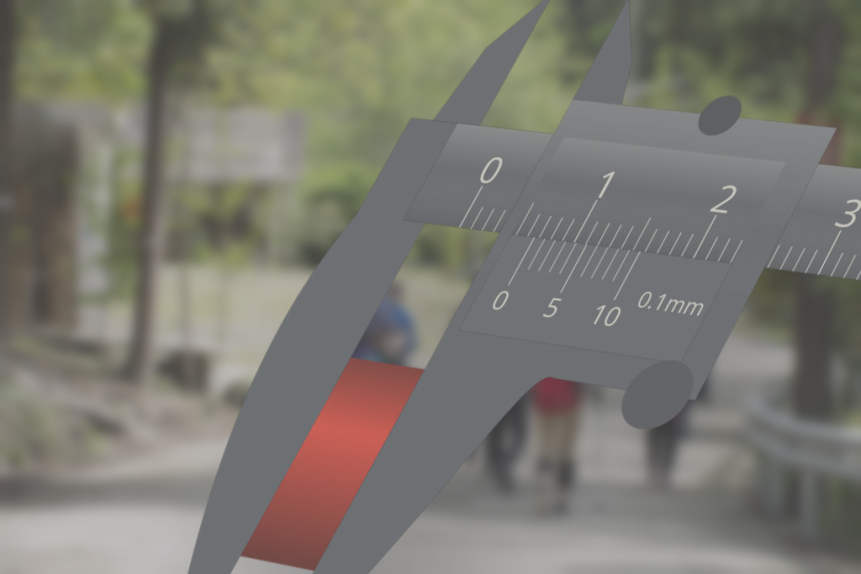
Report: 6.6mm
